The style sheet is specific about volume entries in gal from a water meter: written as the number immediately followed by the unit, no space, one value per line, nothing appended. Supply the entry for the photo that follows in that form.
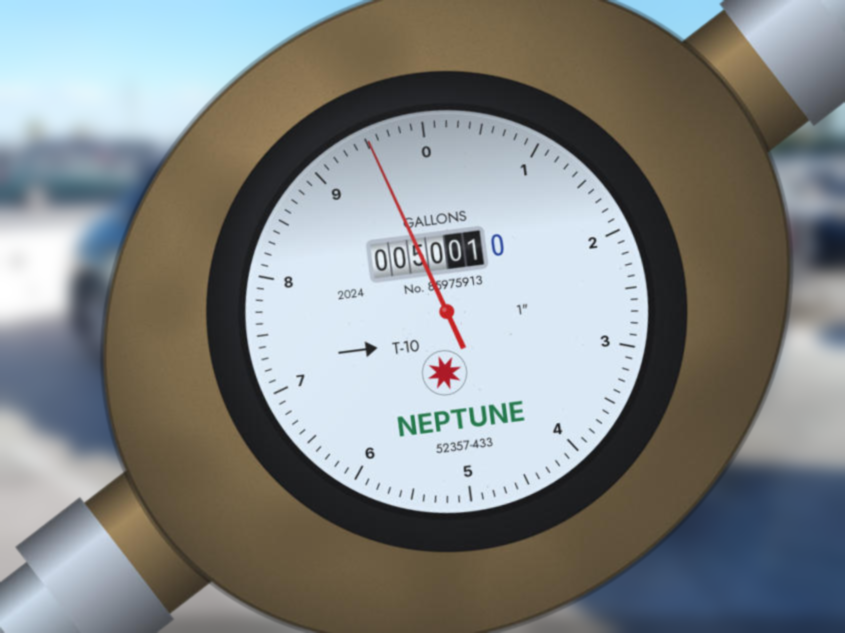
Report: 50009.5gal
